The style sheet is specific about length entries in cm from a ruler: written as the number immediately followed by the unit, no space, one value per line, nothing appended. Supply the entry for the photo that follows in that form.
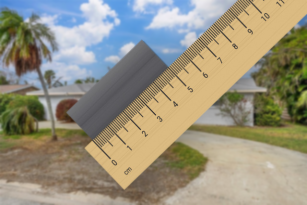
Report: 5cm
